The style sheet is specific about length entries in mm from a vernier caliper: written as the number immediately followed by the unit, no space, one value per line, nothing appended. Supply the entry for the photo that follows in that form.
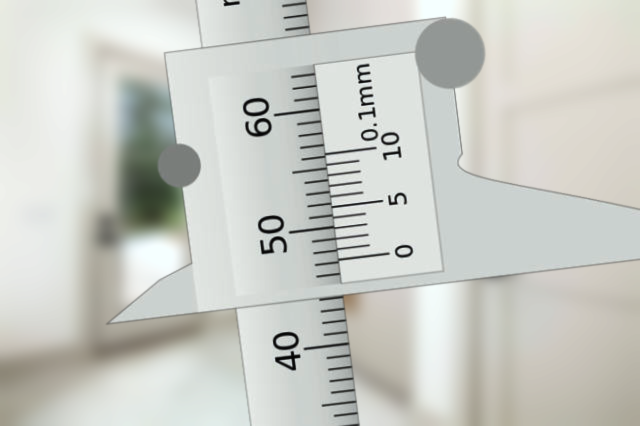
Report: 47.2mm
